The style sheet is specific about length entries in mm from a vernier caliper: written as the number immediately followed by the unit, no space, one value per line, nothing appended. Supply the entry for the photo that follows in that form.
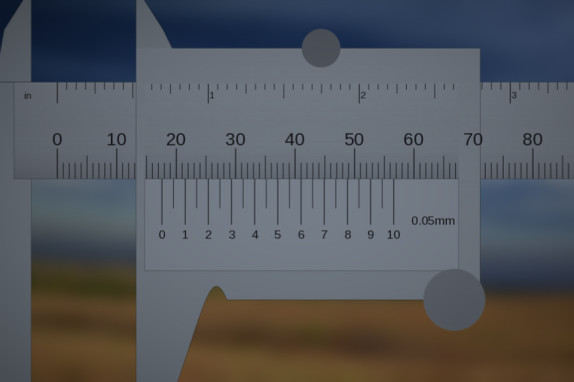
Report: 17.6mm
